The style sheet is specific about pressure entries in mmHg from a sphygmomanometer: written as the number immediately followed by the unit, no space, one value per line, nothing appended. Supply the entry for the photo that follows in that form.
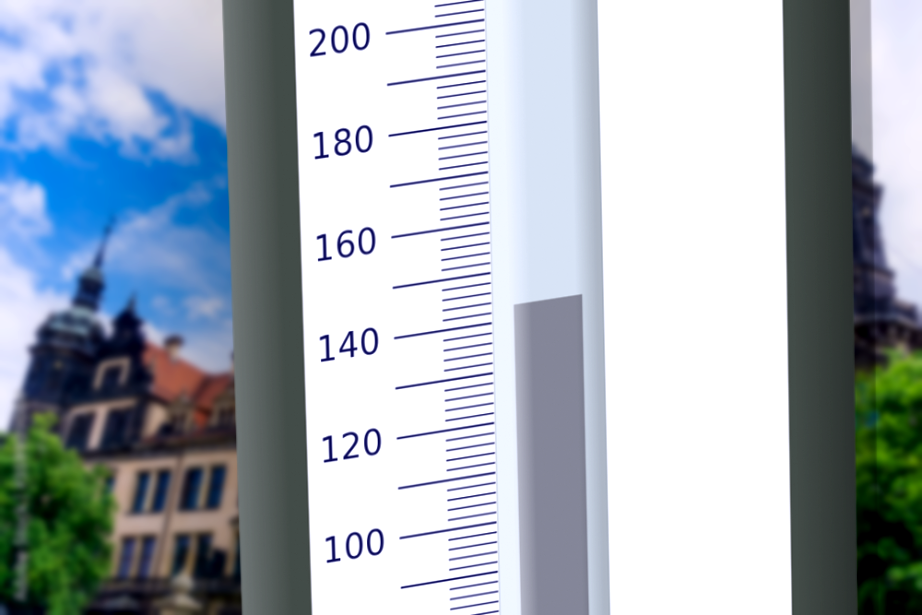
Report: 143mmHg
